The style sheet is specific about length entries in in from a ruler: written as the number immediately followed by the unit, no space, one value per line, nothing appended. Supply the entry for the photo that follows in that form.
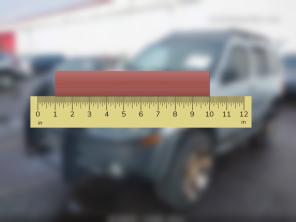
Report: 9in
